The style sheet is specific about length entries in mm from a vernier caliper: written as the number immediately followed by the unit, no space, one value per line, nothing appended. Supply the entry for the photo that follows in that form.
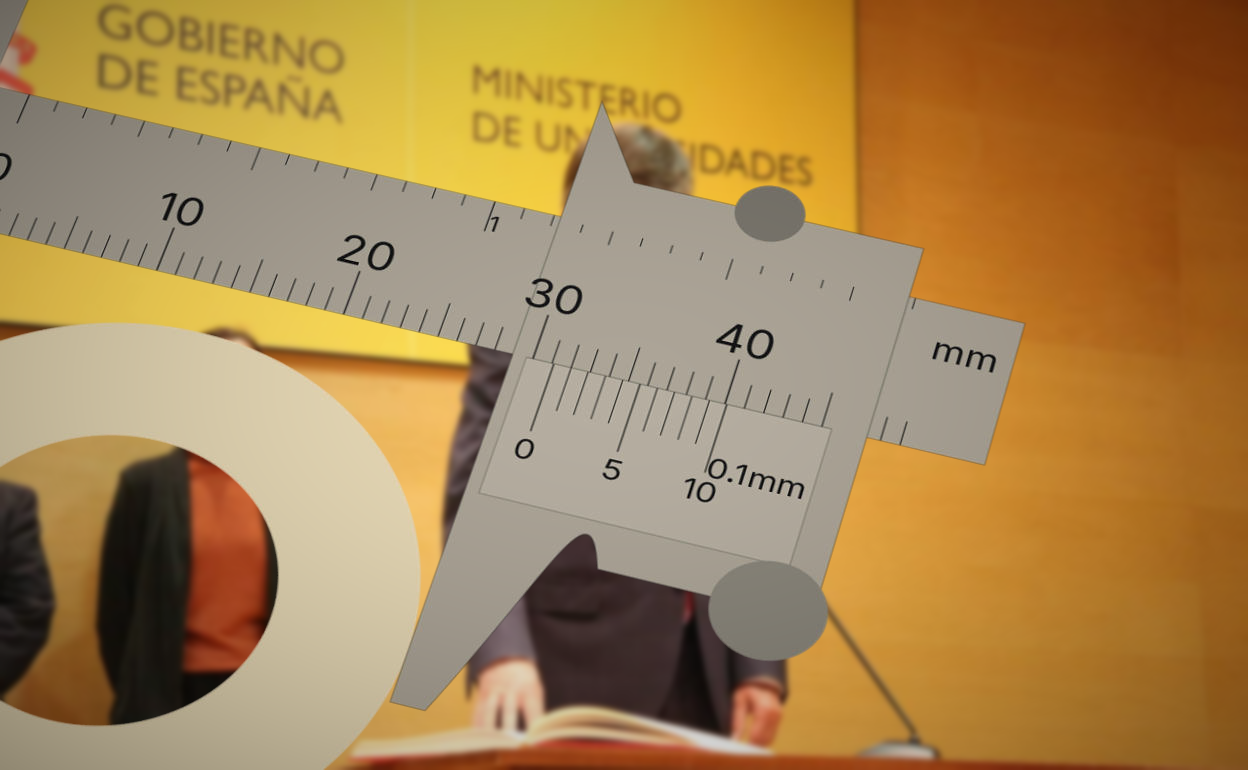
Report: 31.1mm
